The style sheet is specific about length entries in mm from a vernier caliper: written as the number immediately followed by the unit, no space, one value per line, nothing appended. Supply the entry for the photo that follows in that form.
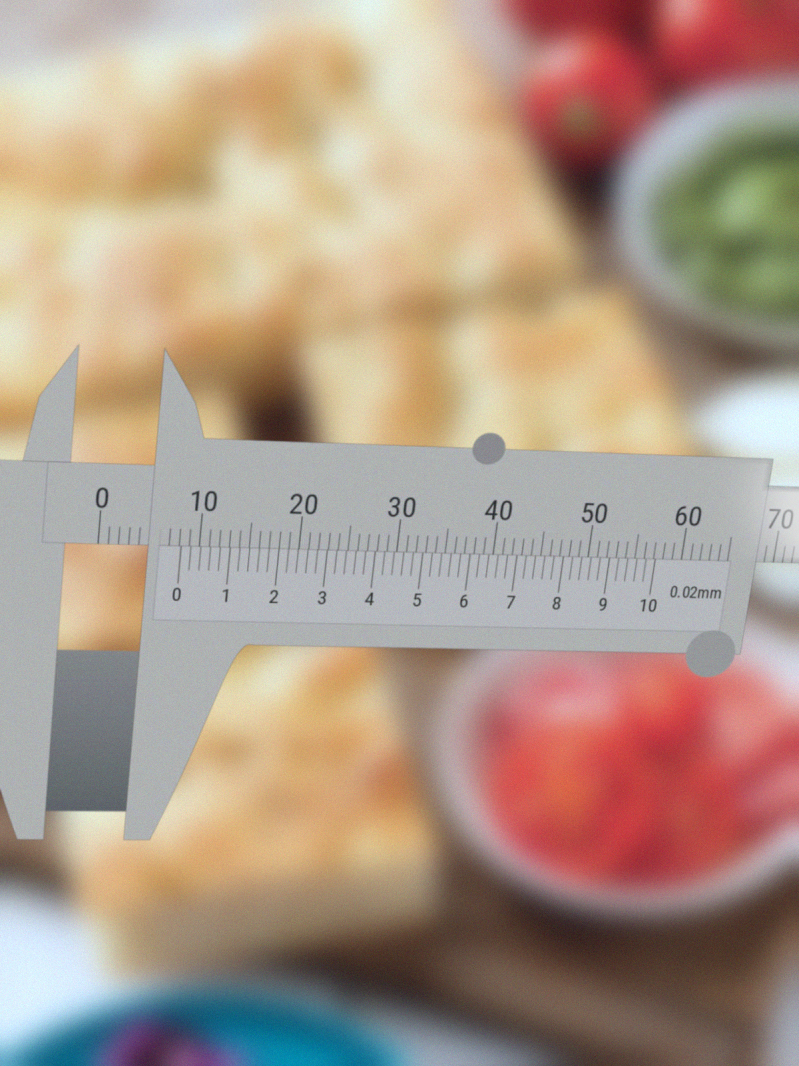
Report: 8.2mm
